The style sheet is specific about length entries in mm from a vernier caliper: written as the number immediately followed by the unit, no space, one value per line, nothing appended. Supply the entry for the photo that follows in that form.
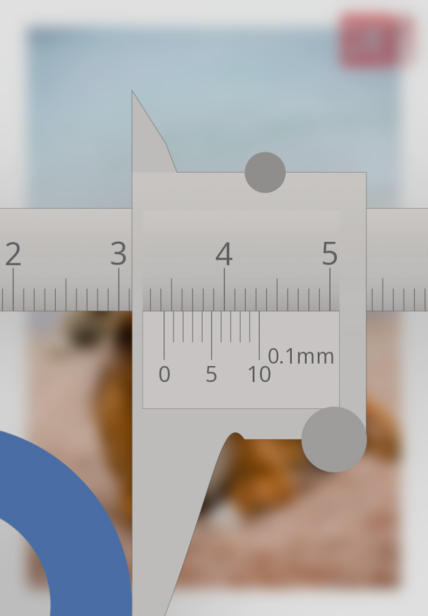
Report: 34.3mm
